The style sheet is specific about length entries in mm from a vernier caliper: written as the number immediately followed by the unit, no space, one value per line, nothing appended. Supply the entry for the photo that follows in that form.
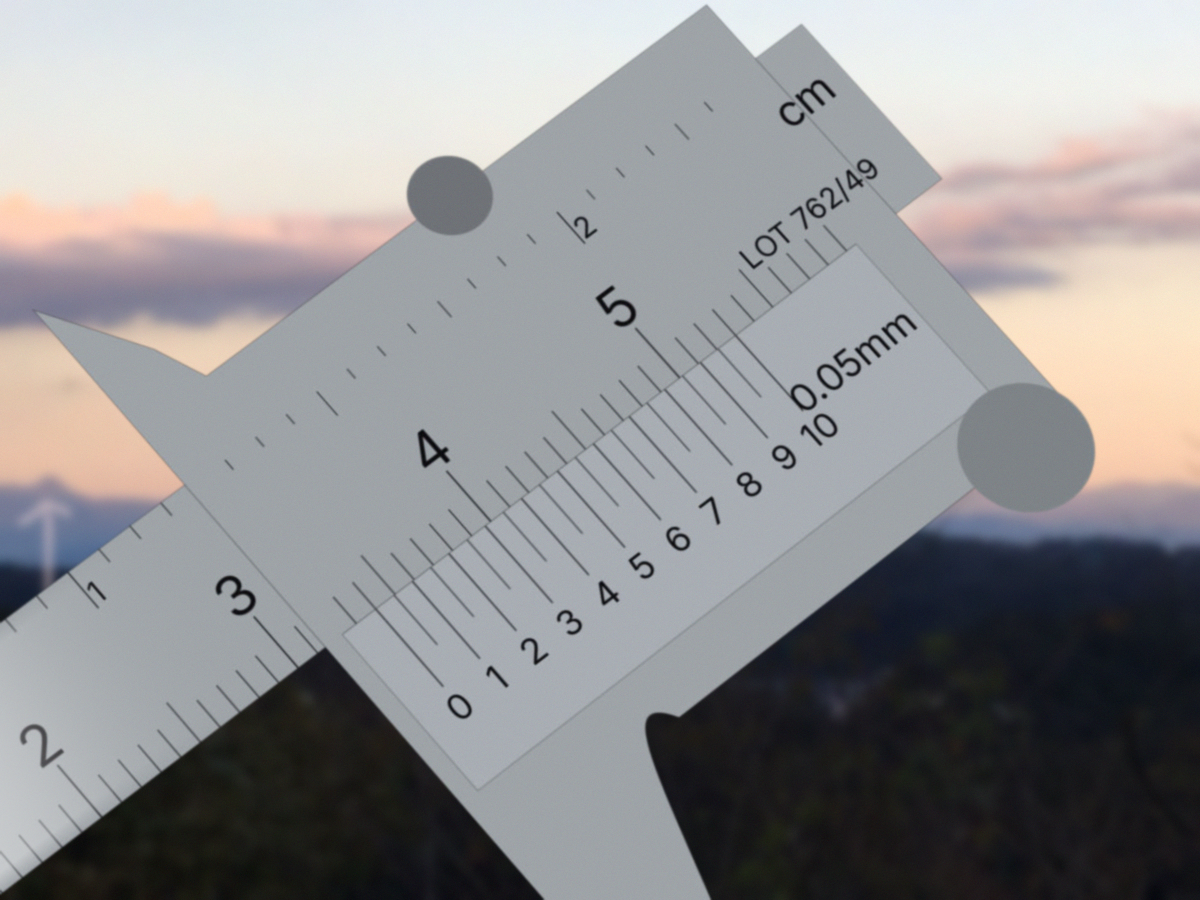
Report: 34.0mm
